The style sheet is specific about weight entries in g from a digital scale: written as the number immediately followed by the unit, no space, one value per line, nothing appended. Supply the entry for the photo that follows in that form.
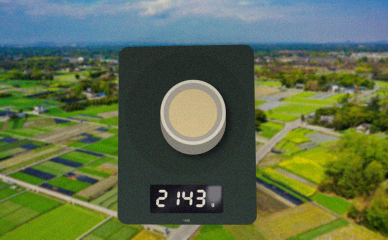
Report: 2143g
